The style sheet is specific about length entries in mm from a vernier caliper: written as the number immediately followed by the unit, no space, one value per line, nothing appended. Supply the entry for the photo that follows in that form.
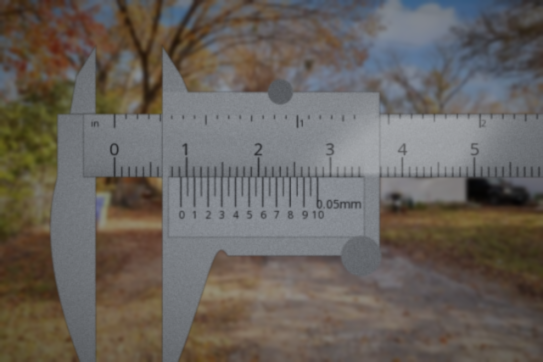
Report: 9.2mm
